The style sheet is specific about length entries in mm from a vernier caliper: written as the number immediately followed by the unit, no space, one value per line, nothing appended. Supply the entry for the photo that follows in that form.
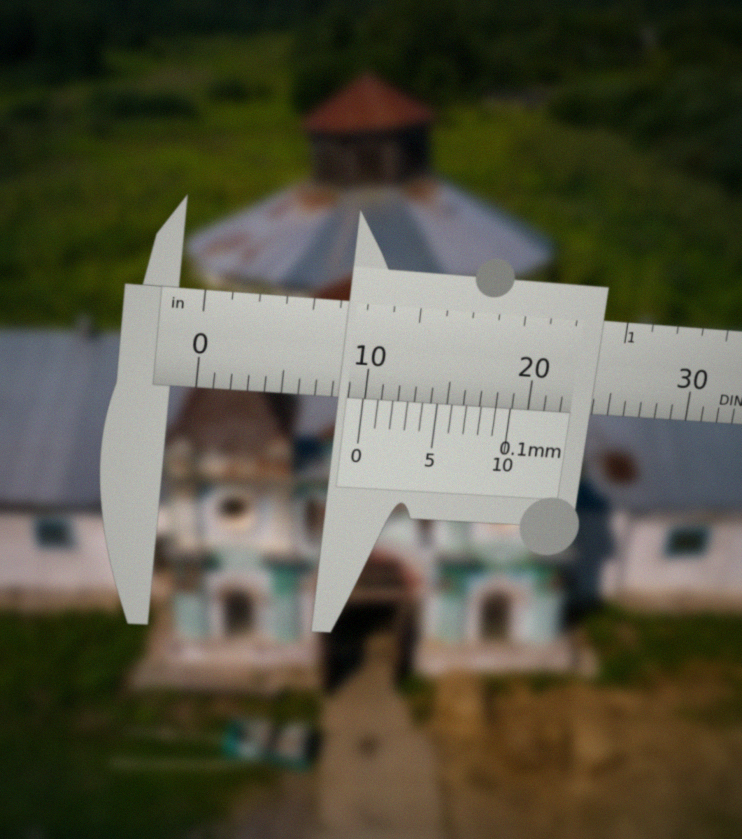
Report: 9.9mm
